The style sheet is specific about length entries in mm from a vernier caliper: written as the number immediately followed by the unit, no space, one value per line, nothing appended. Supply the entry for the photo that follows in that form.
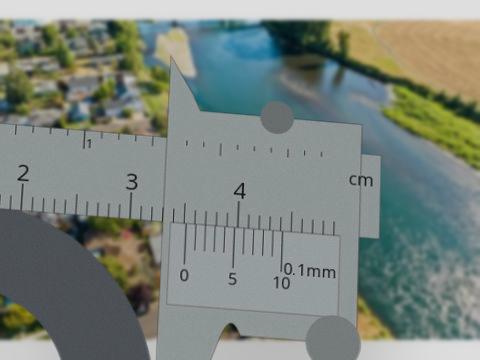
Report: 35.2mm
